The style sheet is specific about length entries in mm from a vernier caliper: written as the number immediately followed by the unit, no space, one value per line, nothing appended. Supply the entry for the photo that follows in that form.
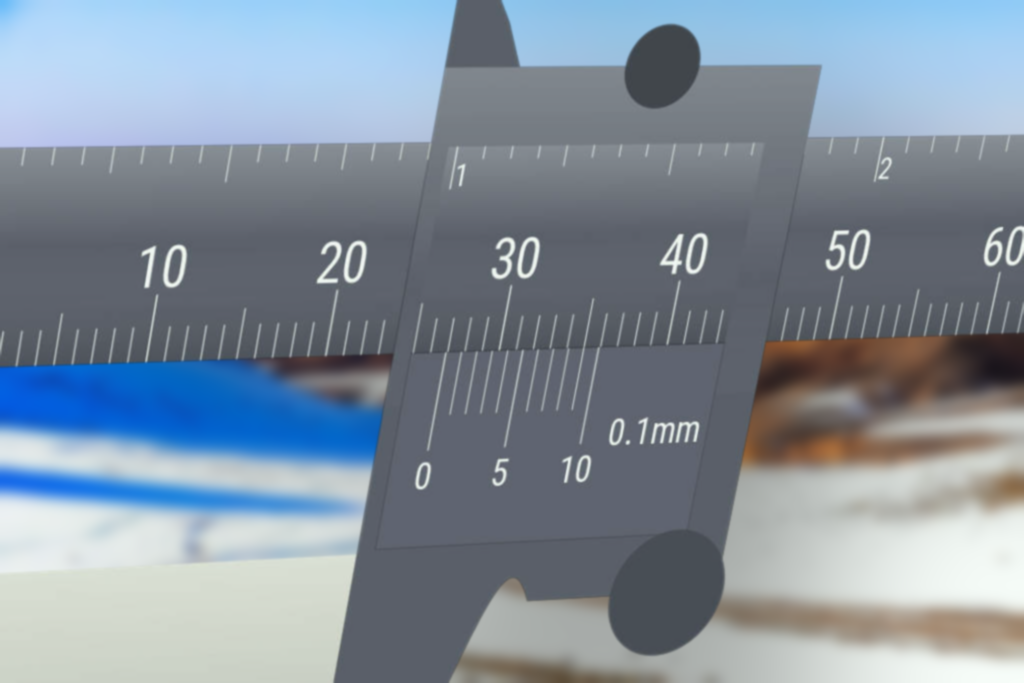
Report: 26.9mm
